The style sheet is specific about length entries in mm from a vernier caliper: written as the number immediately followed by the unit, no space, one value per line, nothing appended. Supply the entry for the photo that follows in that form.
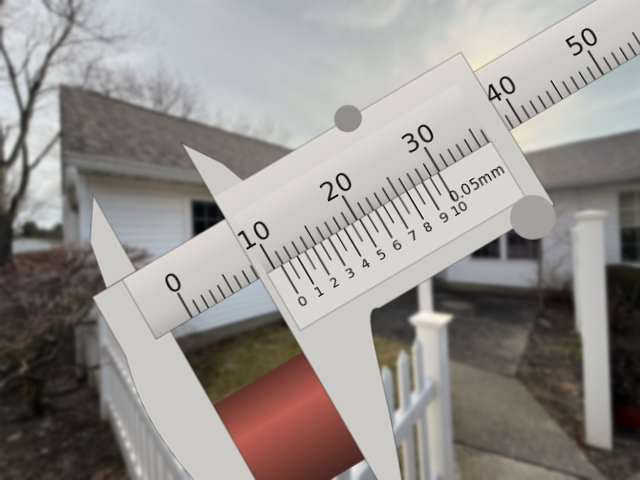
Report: 10.8mm
